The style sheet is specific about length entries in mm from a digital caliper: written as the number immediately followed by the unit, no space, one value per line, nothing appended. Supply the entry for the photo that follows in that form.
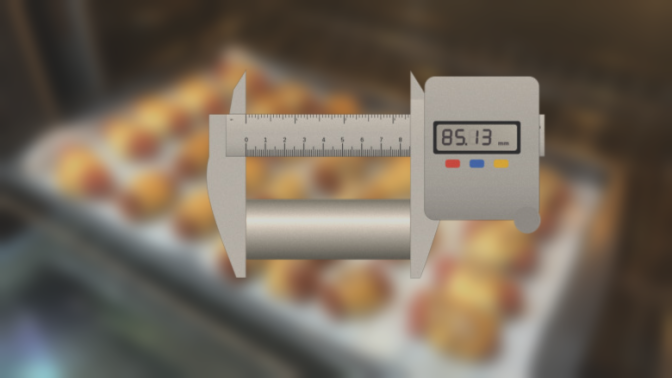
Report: 85.13mm
